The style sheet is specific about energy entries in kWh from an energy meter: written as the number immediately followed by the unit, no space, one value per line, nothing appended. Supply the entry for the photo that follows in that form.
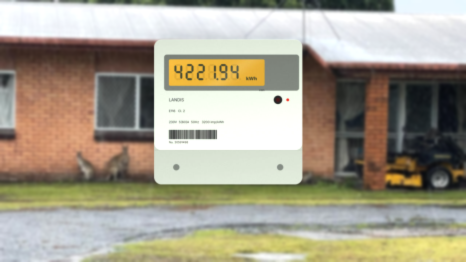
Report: 4221.94kWh
